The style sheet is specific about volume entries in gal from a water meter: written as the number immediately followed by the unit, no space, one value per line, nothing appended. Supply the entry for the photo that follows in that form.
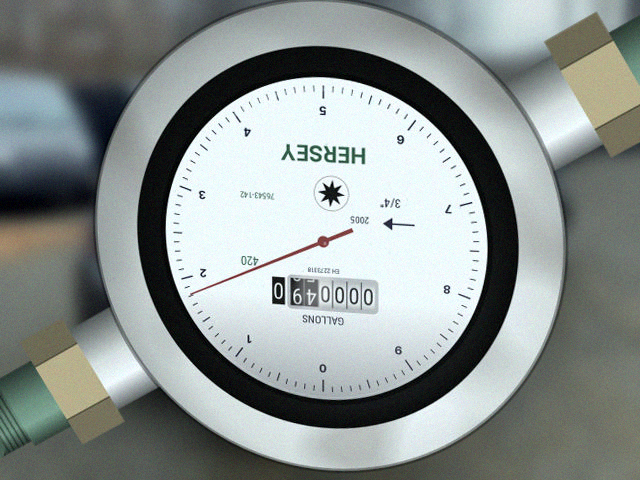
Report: 491.8gal
